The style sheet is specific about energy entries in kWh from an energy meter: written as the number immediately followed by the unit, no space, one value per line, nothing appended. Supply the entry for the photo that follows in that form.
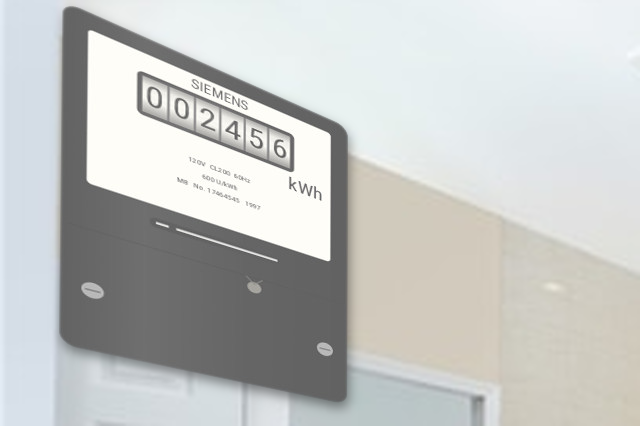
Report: 2456kWh
